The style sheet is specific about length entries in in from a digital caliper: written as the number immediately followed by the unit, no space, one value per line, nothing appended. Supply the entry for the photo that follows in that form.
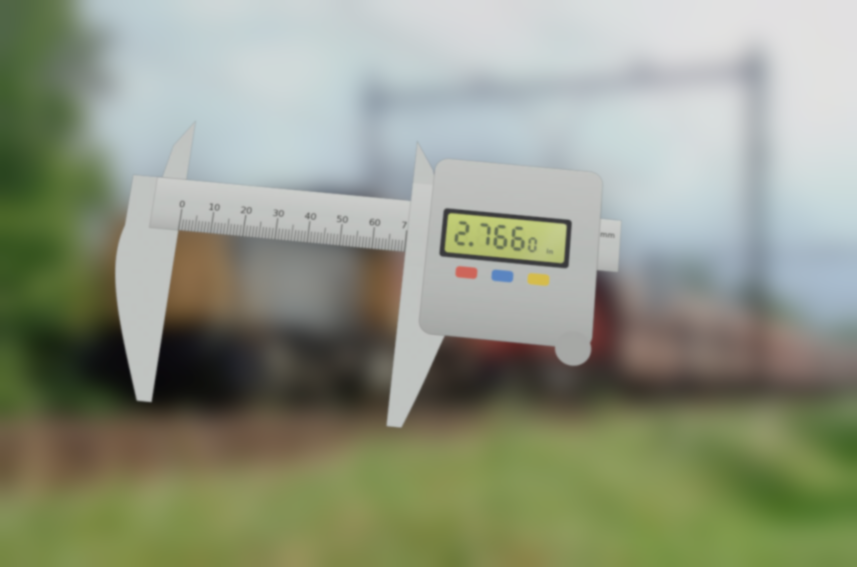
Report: 2.7660in
